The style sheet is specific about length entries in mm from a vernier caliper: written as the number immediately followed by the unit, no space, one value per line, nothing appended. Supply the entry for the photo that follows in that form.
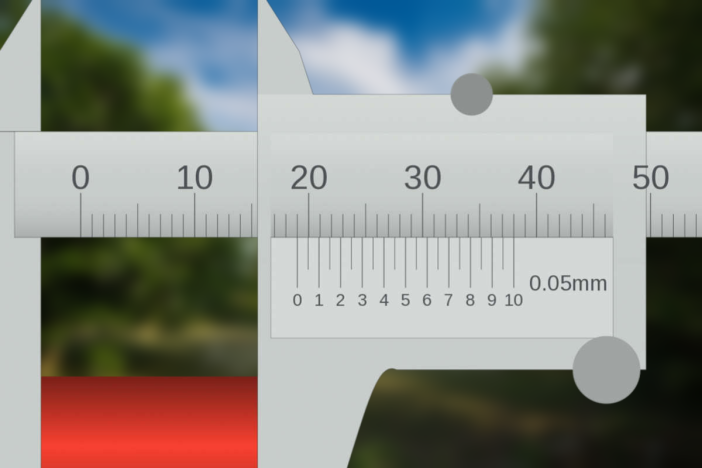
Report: 19.0mm
